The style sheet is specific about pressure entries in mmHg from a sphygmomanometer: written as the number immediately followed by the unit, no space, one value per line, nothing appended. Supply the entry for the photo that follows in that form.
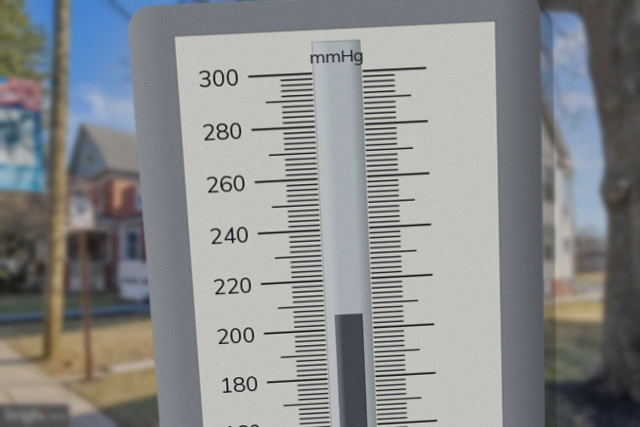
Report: 206mmHg
